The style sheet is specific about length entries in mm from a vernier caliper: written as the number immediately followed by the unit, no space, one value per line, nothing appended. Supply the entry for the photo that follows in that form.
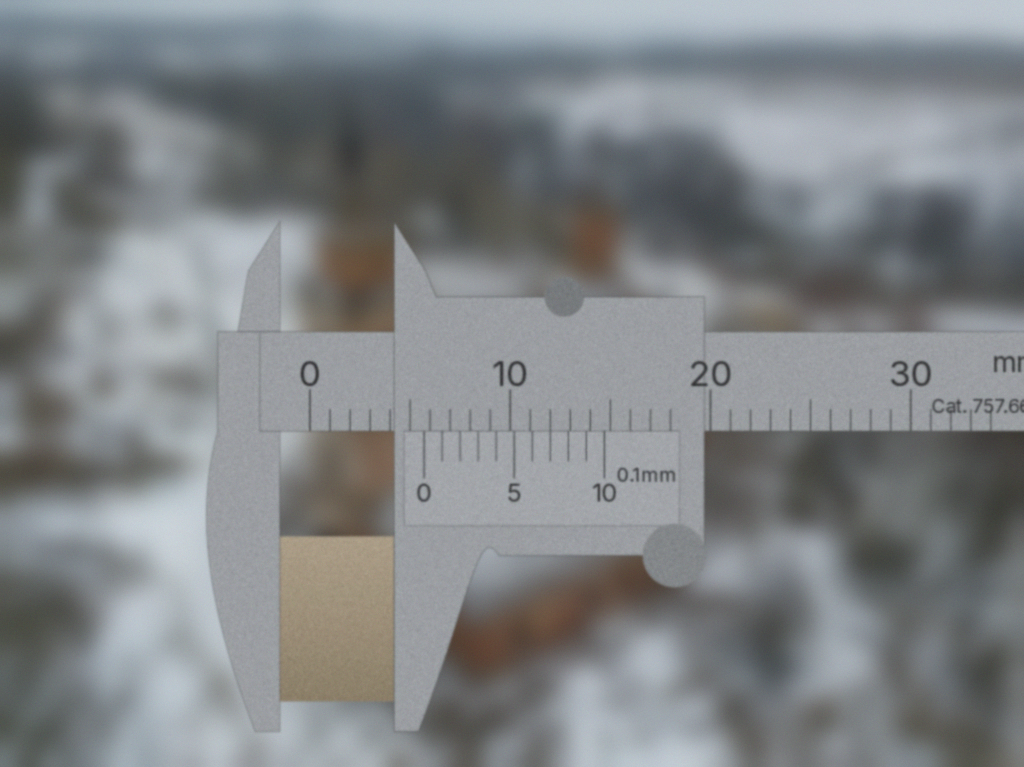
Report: 5.7mm
